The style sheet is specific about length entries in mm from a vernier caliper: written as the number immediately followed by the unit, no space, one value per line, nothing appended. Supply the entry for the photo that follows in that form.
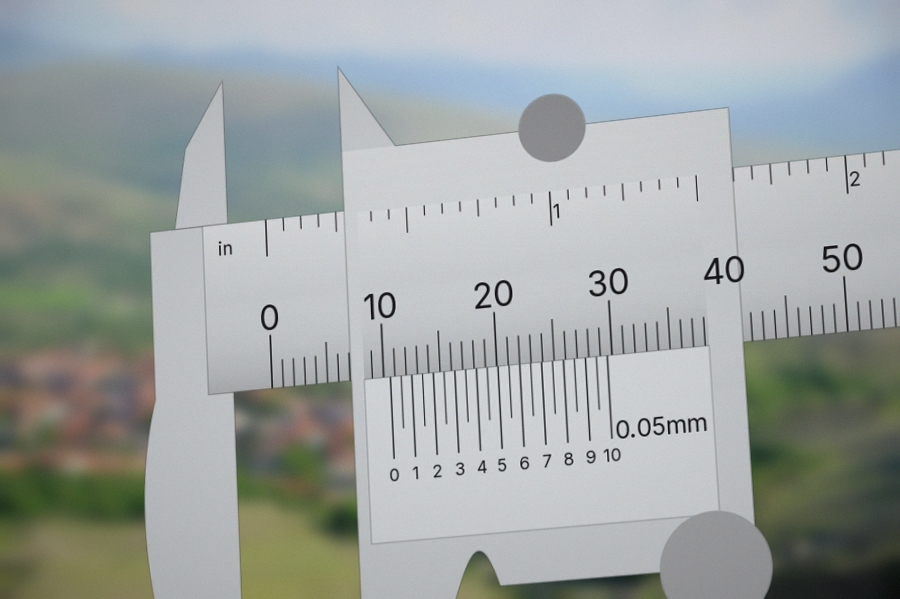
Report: 10.6mm
